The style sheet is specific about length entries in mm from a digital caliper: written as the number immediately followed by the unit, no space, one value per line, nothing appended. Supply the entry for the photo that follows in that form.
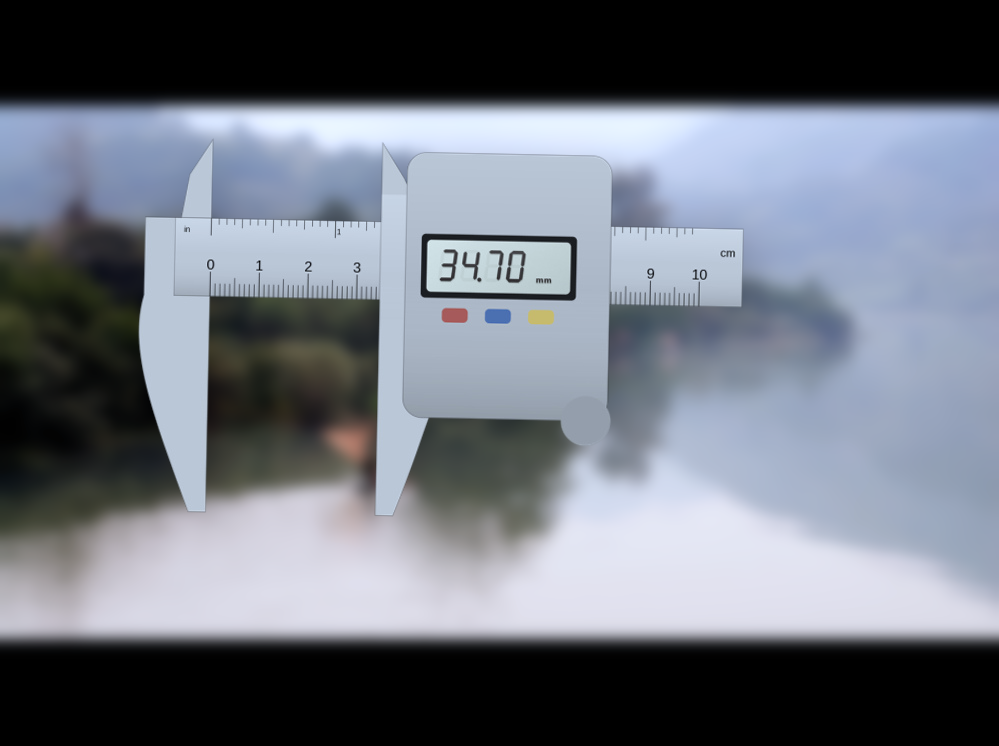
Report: 34.70mm
